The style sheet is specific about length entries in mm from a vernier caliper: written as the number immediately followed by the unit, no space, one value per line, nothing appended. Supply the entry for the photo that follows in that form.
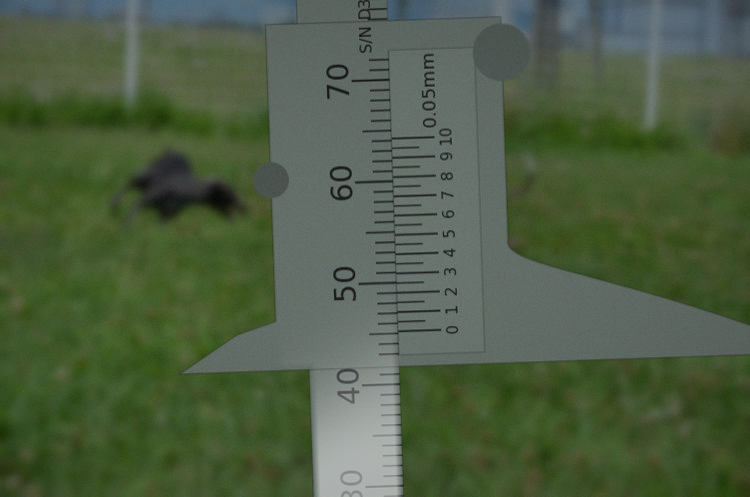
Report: 45.2mm
